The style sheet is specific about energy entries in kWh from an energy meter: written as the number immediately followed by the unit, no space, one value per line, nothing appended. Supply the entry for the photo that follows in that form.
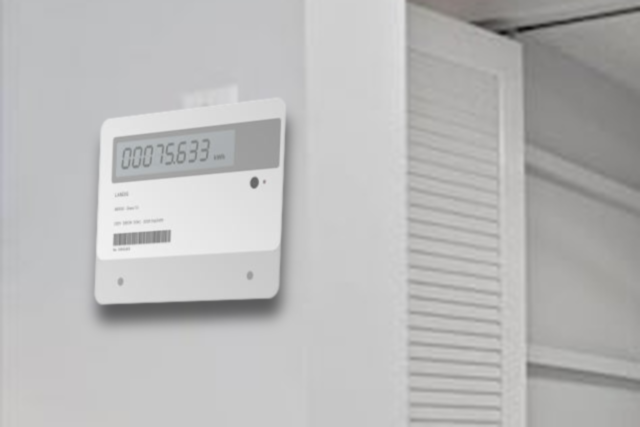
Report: 75.633kWh
